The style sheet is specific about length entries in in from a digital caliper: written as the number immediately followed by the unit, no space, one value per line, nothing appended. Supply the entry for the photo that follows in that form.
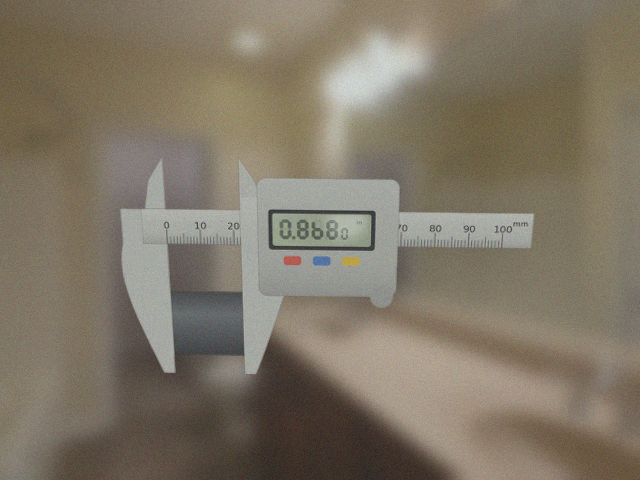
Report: 0.8680in
